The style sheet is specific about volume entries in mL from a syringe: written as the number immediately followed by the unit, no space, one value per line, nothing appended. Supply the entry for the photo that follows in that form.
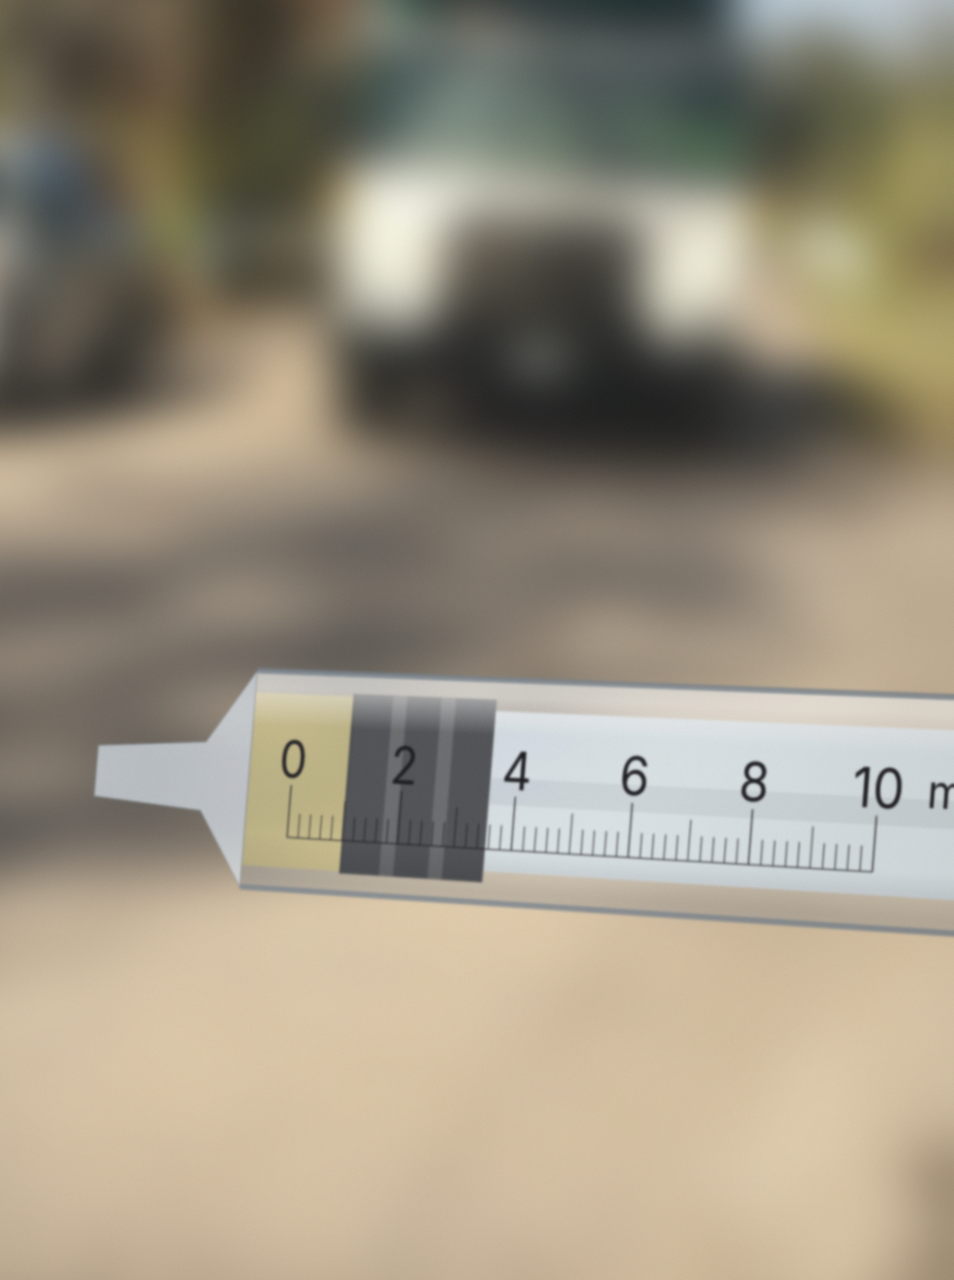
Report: 1mL
